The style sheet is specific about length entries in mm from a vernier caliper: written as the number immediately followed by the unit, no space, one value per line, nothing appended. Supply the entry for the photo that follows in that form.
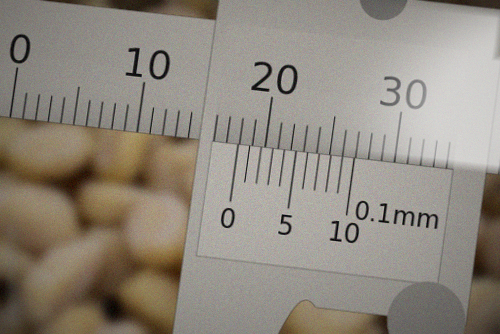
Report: 17.9mm
